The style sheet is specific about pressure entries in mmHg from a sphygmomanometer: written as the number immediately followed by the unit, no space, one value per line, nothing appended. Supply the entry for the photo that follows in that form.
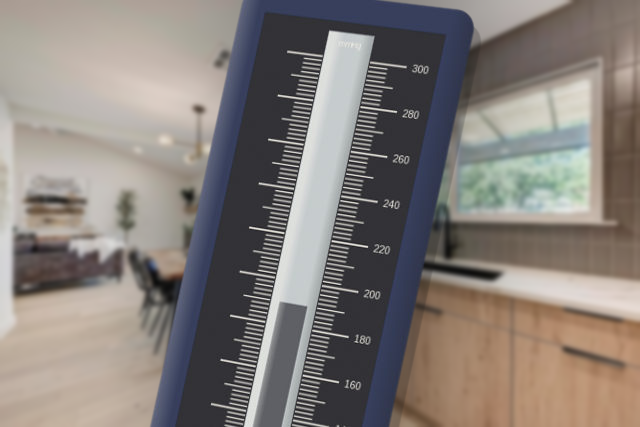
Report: 190mmHg
